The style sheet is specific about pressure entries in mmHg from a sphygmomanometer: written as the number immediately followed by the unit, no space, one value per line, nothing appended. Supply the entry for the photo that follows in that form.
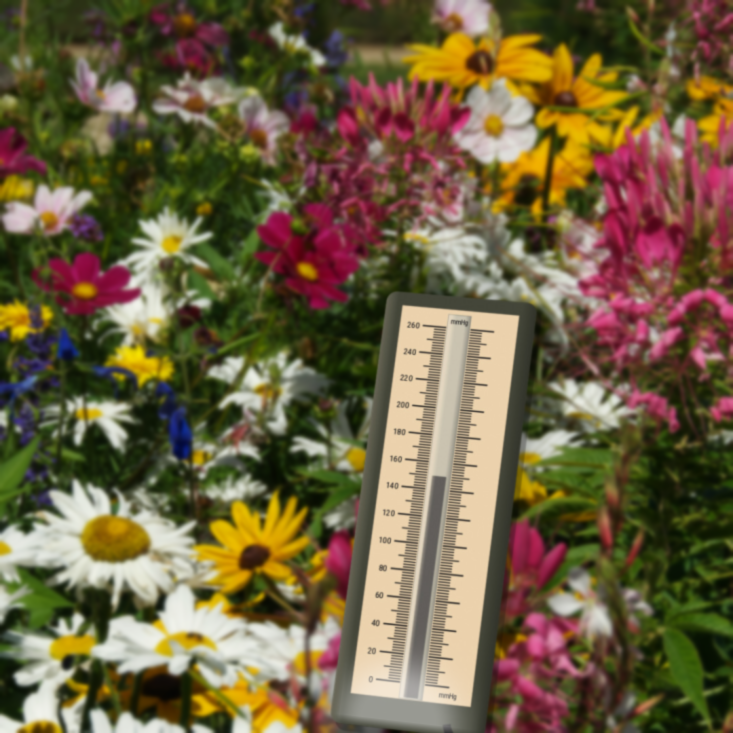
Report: 150mmHg
